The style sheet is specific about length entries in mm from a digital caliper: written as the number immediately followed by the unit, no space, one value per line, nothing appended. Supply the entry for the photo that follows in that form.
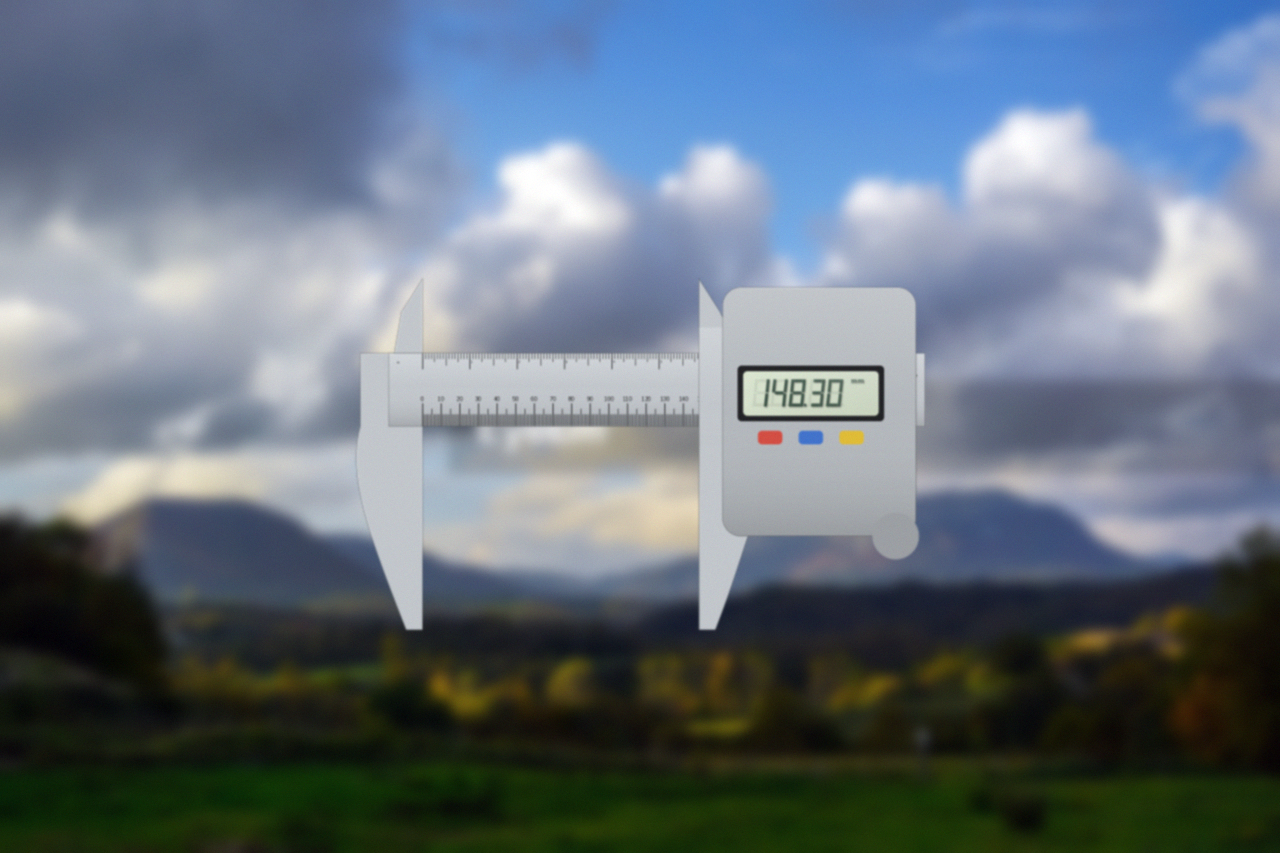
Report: 148.30mm
